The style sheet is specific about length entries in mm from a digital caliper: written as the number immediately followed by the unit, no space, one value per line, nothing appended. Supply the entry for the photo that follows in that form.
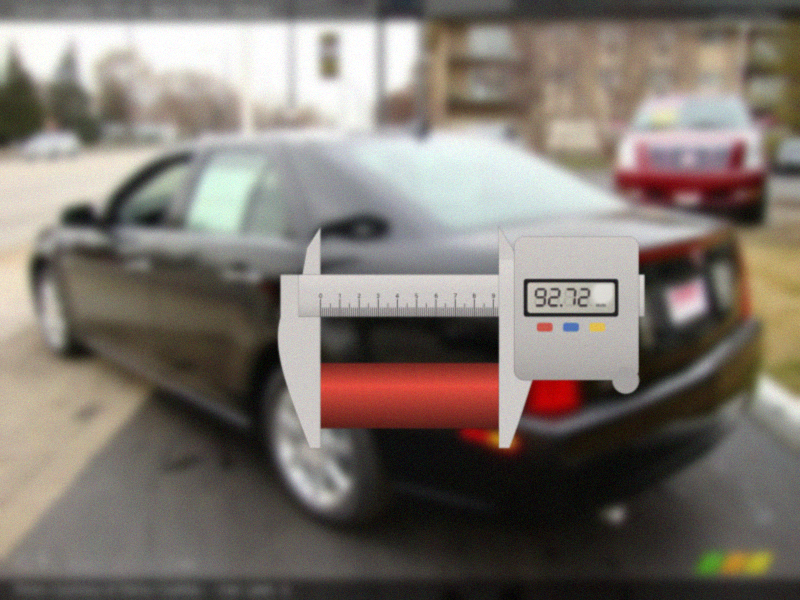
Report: 92.72mm
